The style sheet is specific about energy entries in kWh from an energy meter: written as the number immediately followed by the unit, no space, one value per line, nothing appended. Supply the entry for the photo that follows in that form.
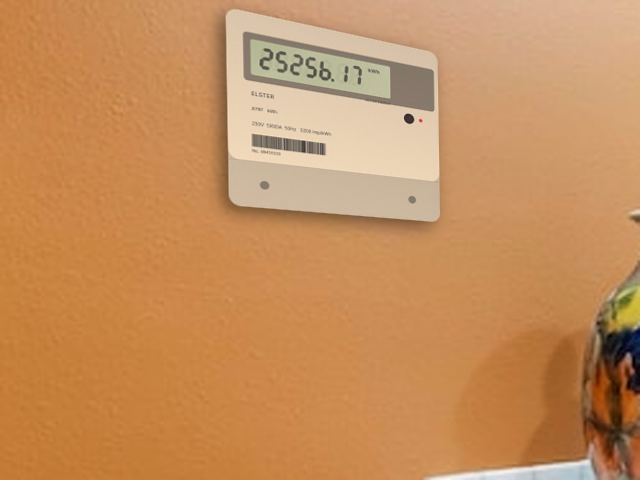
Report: 25256.17kWh
